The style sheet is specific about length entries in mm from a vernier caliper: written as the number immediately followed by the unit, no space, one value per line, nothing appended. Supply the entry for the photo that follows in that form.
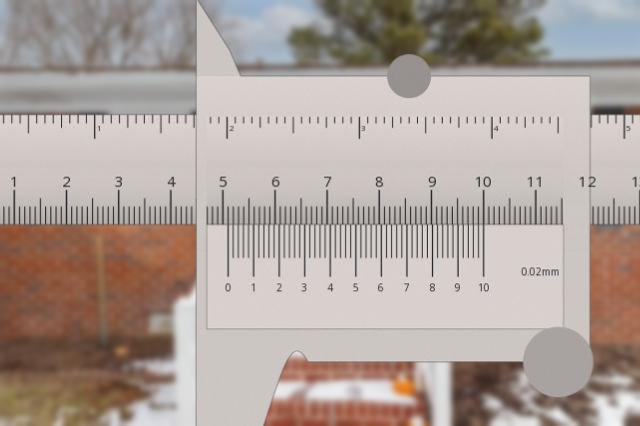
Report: 51.0mm
